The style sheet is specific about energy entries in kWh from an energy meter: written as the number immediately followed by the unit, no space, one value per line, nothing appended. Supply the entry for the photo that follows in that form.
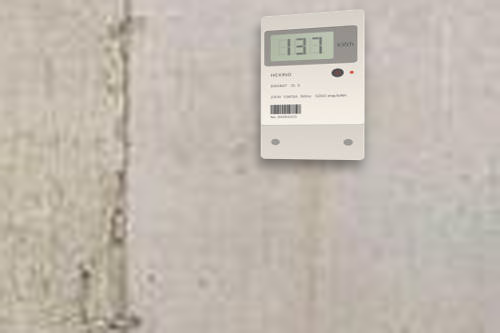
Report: 137kWh
